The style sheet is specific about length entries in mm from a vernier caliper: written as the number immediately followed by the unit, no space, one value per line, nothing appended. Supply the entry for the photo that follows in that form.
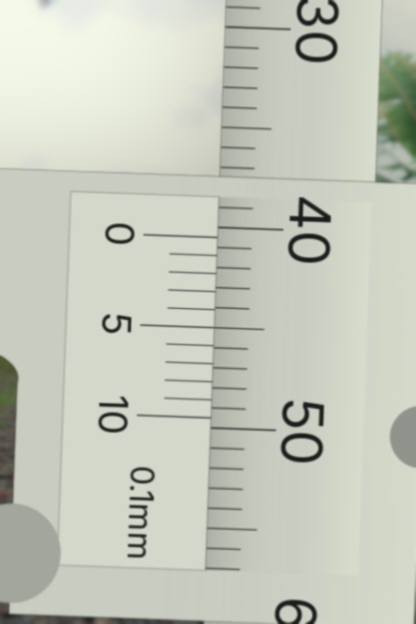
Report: 40.5mm
